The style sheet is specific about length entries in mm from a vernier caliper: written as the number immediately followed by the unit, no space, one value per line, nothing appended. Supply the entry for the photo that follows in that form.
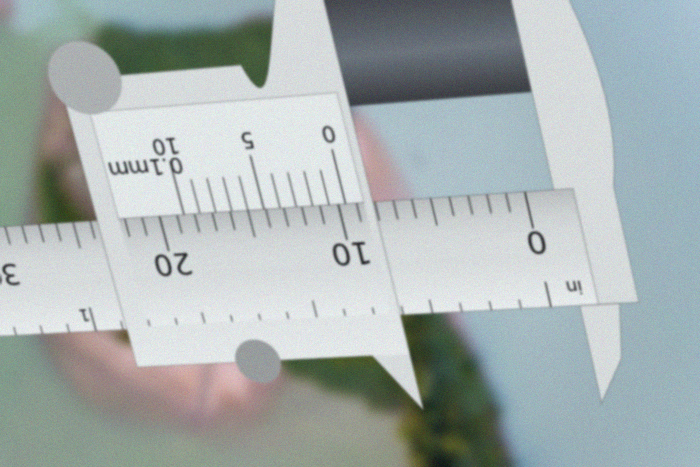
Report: 9.6mm
